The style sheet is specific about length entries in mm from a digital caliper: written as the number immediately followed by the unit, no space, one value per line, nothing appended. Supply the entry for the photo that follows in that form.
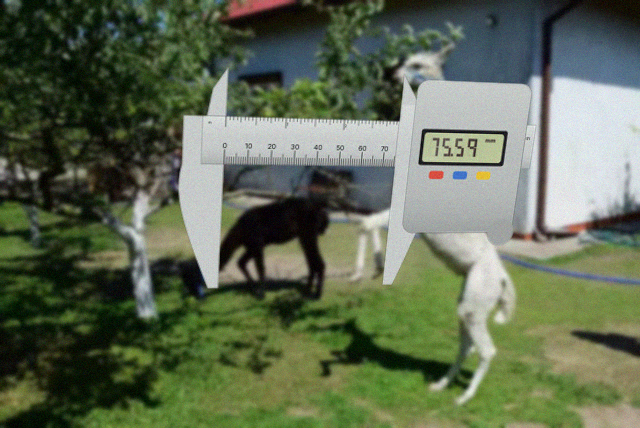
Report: 75.59mm
